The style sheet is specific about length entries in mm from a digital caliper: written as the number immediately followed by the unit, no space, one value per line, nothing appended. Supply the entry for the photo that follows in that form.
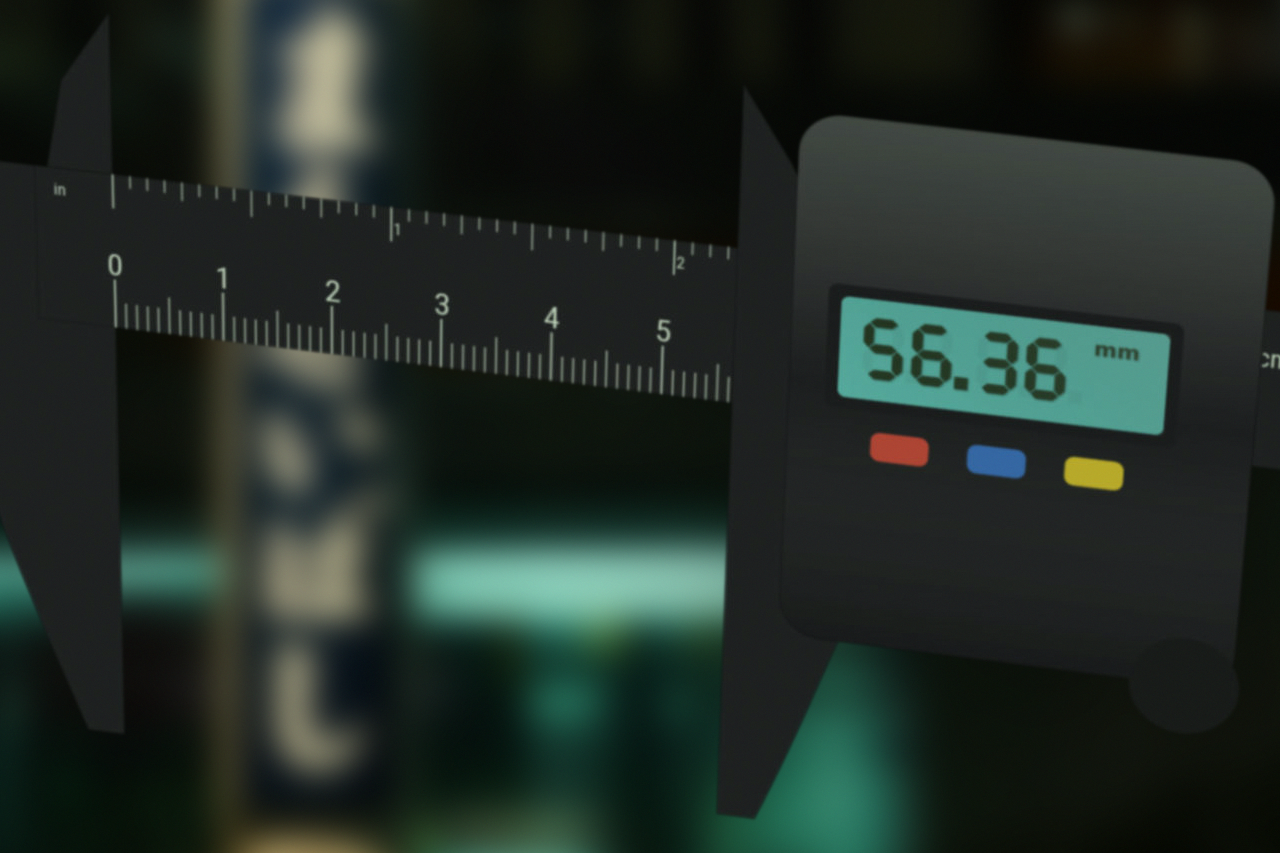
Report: 56.36mm
